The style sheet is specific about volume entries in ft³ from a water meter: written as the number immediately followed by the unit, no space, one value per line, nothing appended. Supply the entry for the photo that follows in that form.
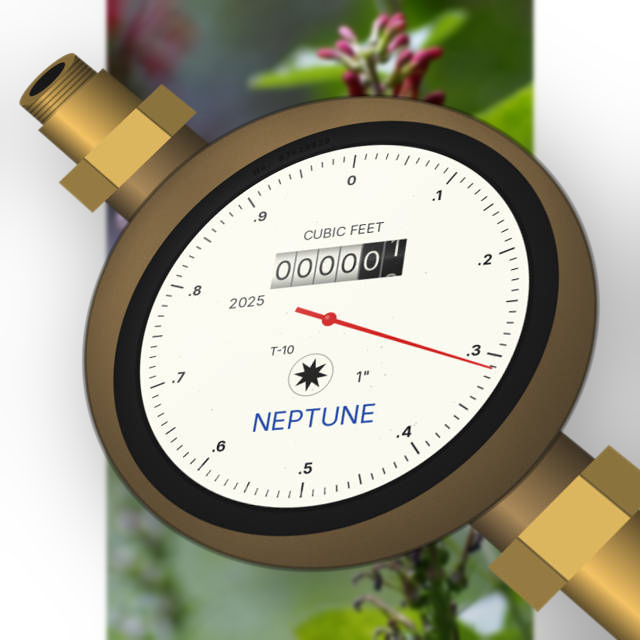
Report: 1.31ft³
